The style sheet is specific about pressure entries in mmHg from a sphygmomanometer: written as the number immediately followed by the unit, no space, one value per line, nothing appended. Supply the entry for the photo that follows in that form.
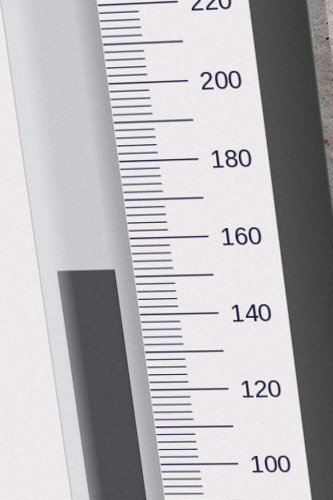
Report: 152mmHg
